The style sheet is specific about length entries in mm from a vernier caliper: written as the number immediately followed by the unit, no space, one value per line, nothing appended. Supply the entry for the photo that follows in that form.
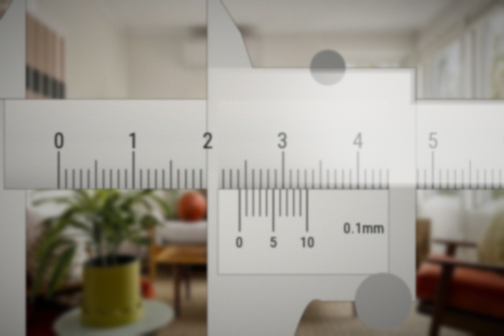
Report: 24.2mm
